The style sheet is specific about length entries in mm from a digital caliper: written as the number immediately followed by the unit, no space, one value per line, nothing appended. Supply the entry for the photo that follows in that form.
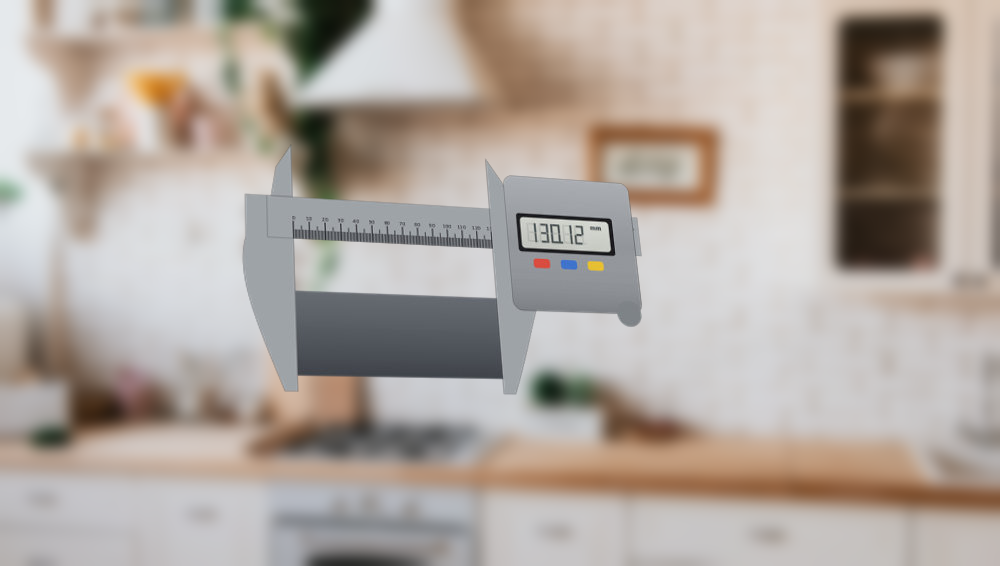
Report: 130.12mm
